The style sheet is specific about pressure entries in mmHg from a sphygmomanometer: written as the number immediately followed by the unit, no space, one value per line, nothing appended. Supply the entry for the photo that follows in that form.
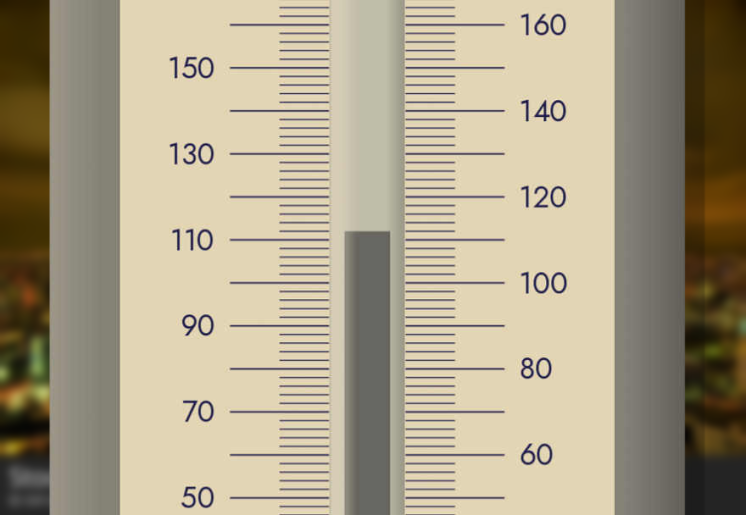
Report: 112mmHg
